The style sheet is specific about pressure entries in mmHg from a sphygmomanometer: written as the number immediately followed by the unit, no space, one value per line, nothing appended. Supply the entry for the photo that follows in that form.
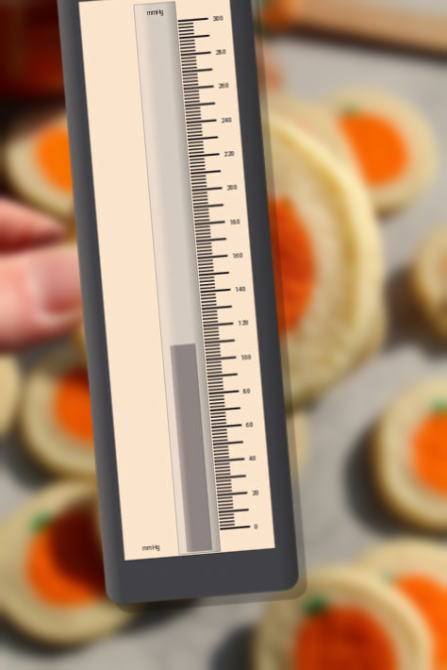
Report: 110mmHg
